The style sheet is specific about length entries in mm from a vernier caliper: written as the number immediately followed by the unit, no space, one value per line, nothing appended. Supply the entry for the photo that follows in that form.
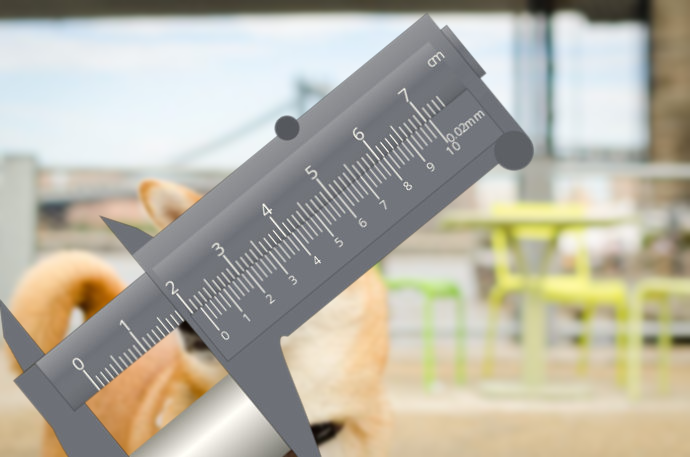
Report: 21.6mm
